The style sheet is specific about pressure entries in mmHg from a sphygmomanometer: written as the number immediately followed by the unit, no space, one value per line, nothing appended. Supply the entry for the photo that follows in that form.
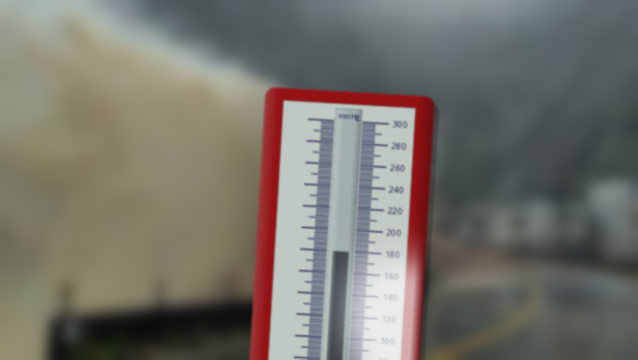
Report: 180mmHg
